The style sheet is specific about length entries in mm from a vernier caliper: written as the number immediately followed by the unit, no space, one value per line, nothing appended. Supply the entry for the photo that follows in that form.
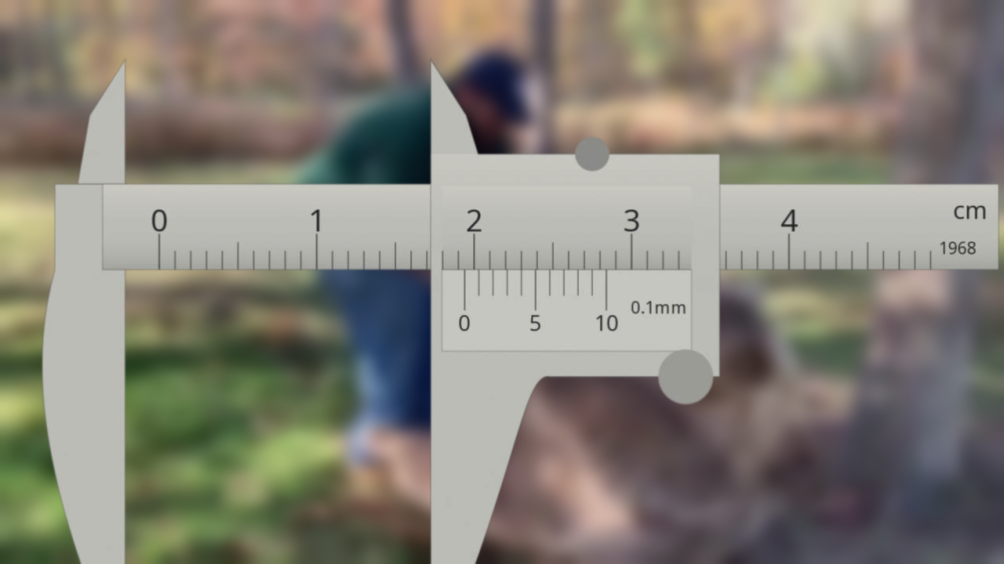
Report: 19.4mm
